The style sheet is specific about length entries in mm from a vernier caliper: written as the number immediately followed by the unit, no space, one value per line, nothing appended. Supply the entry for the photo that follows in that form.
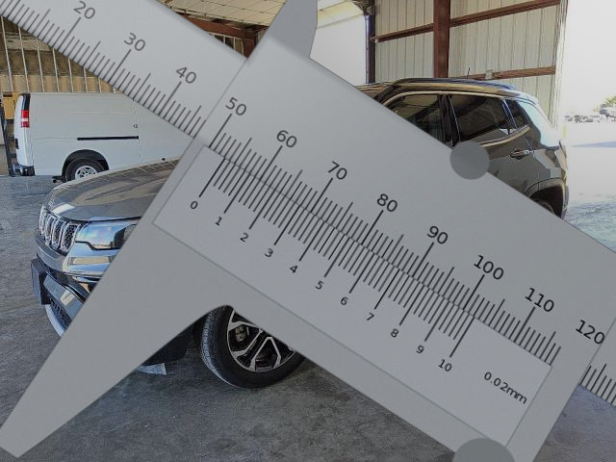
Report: 53.2mm
